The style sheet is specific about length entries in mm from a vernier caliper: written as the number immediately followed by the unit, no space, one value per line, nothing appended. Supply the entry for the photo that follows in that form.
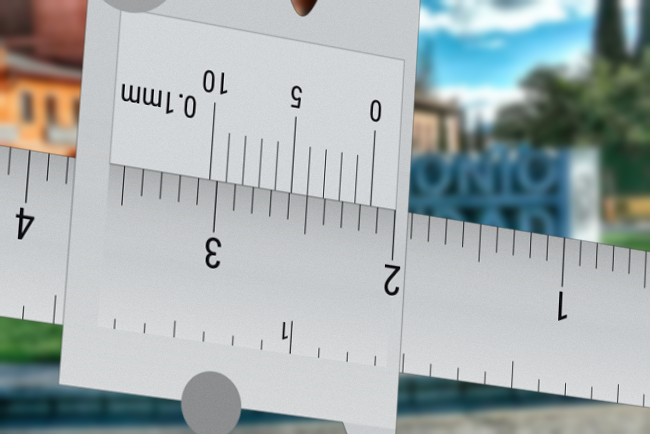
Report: 21.4mm
